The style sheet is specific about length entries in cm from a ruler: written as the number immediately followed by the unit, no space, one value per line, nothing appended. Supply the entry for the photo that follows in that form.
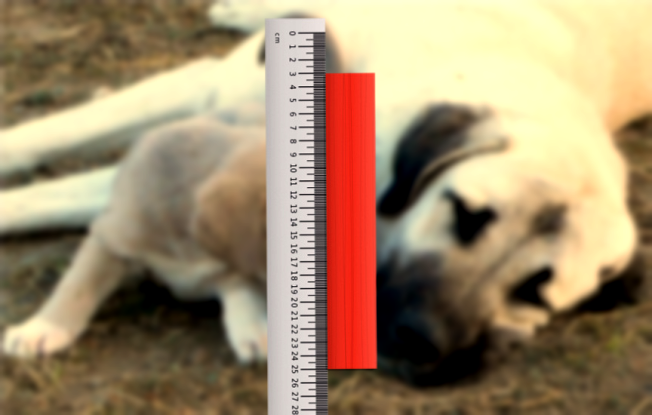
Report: 22cm
